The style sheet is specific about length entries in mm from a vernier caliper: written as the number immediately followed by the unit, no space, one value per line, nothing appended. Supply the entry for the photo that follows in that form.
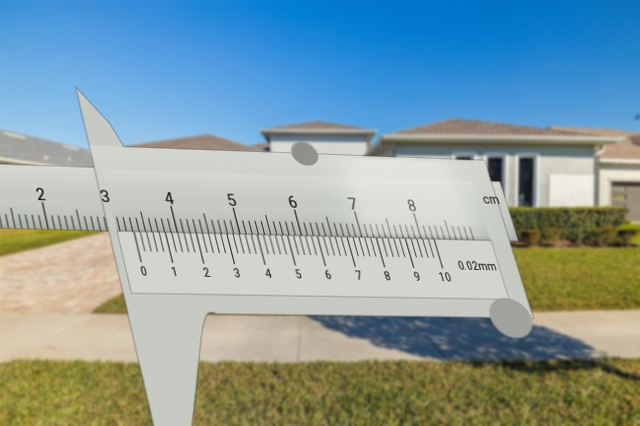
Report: 33.2mm
